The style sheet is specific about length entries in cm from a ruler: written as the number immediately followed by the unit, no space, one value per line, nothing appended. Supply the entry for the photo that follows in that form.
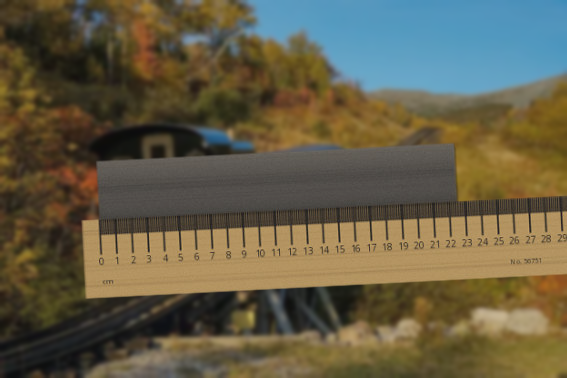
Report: 22.5cm
